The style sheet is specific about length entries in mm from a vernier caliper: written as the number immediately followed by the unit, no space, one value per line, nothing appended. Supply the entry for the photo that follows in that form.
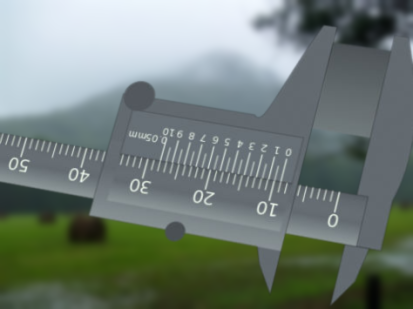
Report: 9.0mm
